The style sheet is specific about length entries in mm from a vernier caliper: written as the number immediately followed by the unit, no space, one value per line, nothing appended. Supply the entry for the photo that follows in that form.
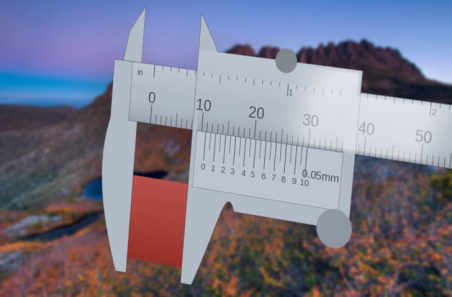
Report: 10.8mm
